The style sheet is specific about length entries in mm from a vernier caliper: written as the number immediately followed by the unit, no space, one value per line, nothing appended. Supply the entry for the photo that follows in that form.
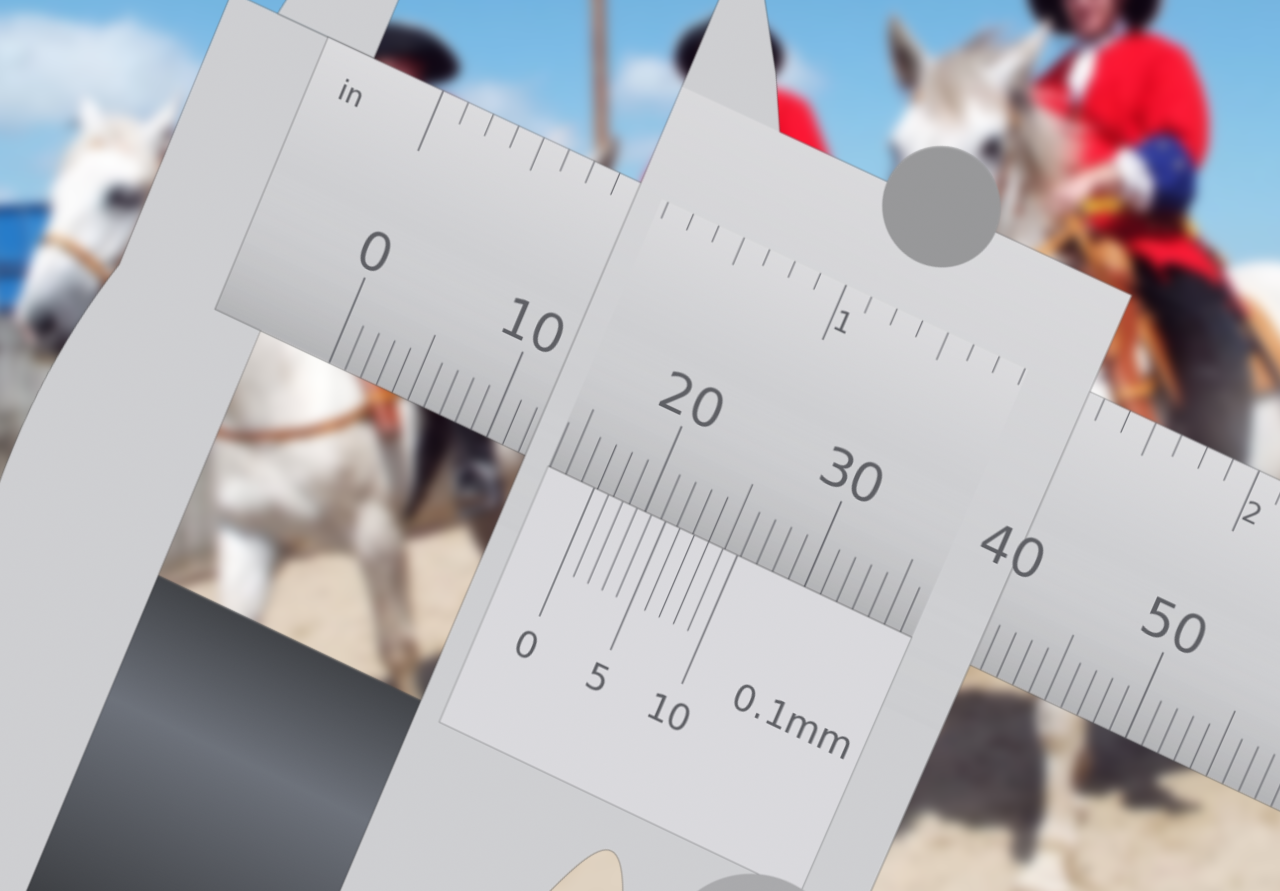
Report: 16.8mm
